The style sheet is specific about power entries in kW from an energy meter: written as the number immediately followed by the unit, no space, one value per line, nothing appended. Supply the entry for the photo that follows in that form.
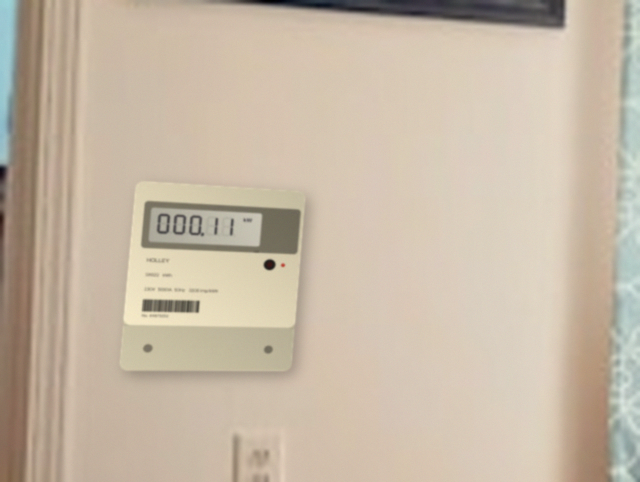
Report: 0.11kW
